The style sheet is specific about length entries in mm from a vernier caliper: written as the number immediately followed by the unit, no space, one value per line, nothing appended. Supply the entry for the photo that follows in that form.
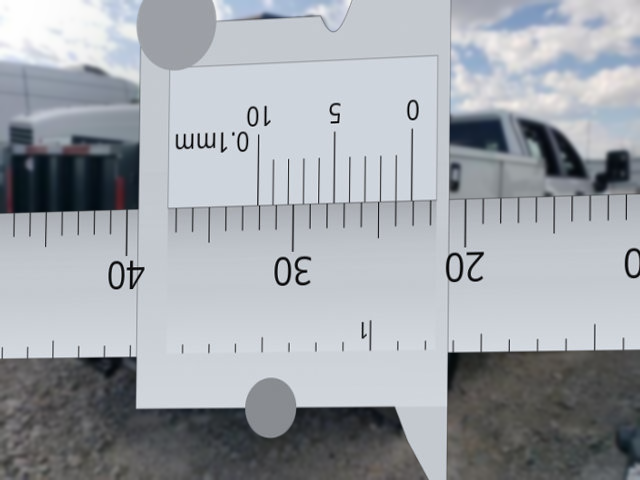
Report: 23.1mm
